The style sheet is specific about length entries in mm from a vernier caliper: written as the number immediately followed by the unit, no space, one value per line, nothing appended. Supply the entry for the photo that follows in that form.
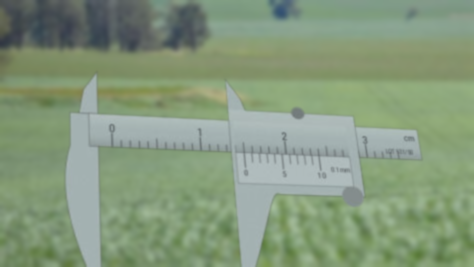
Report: 15.0mm
